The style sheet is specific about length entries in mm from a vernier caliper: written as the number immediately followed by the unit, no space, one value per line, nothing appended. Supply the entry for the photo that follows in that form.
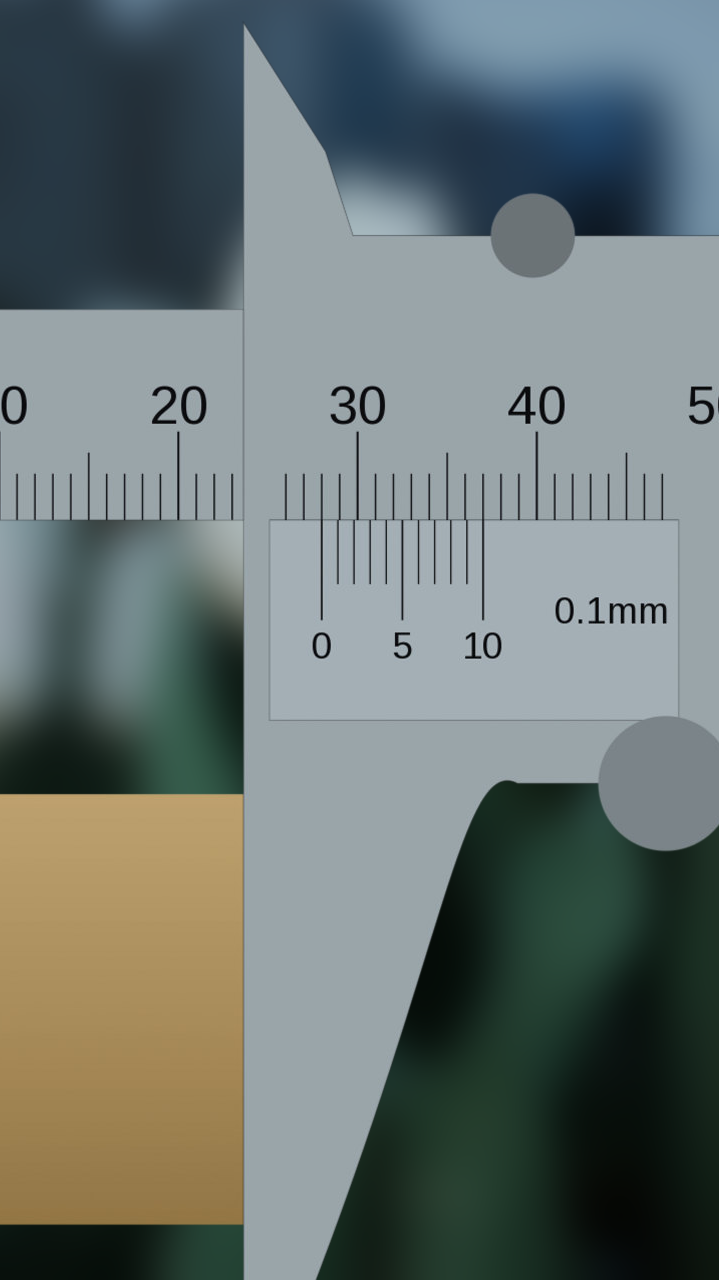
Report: 28.0mm
